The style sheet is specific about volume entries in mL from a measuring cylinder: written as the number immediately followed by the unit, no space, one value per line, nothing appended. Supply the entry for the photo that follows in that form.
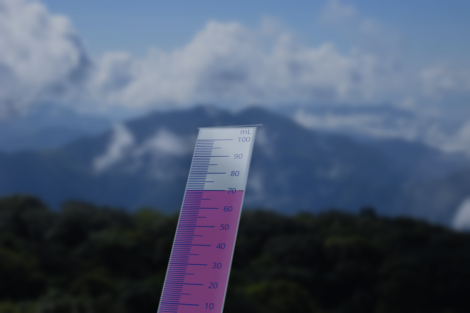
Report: 70mL
